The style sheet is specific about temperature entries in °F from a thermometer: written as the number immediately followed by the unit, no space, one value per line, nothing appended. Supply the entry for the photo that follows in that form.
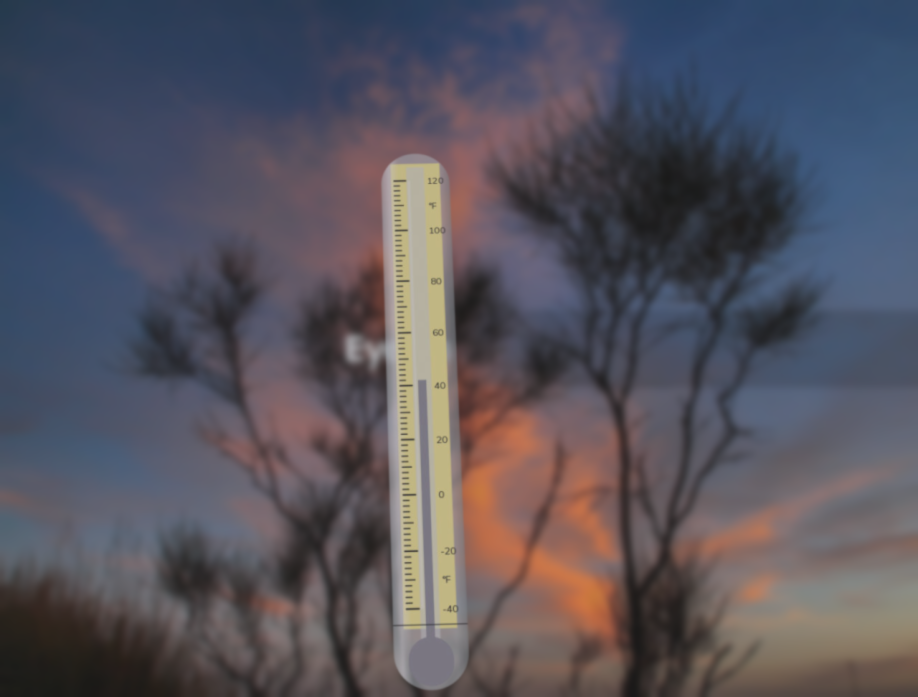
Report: 42°F
